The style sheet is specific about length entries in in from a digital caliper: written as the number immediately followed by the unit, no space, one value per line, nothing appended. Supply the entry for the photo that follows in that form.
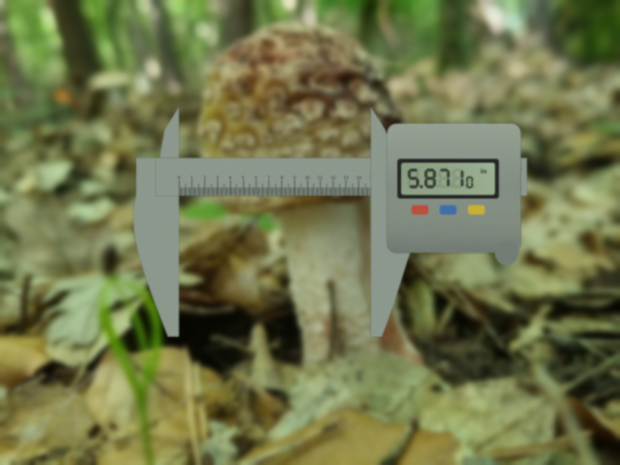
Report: 5.8710in
